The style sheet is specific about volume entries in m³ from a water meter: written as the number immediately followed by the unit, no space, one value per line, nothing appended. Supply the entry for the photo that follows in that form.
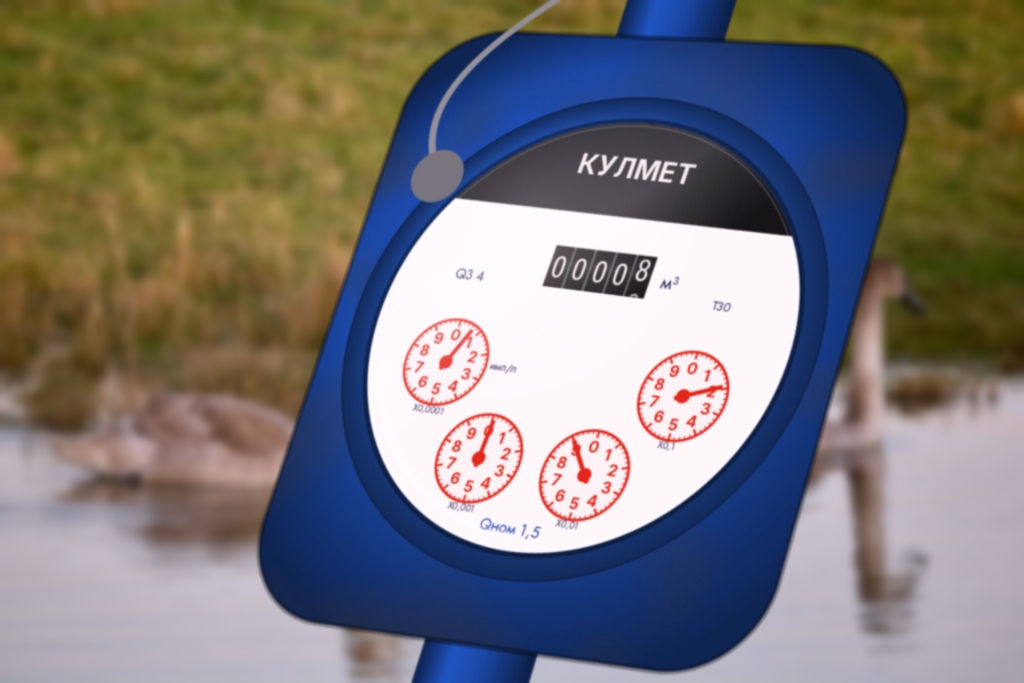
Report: 8.1900m³
